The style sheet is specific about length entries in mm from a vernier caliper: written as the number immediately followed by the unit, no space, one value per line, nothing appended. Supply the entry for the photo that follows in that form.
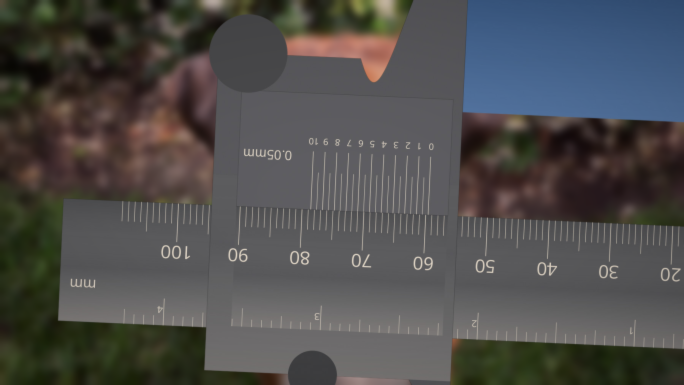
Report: 59.6mm
